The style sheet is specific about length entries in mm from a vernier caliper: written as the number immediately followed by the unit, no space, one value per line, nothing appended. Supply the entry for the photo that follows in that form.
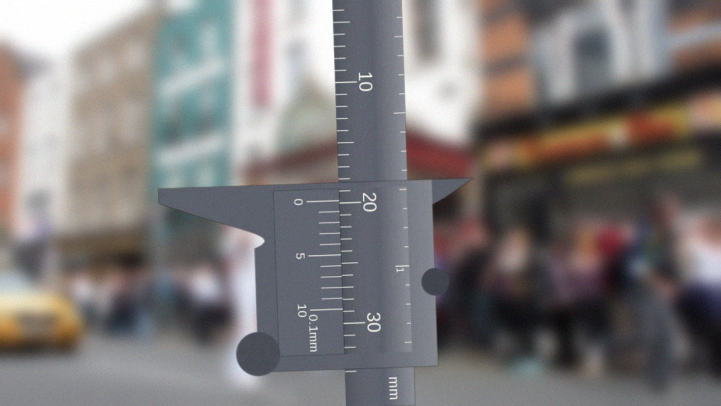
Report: 19.8mm
